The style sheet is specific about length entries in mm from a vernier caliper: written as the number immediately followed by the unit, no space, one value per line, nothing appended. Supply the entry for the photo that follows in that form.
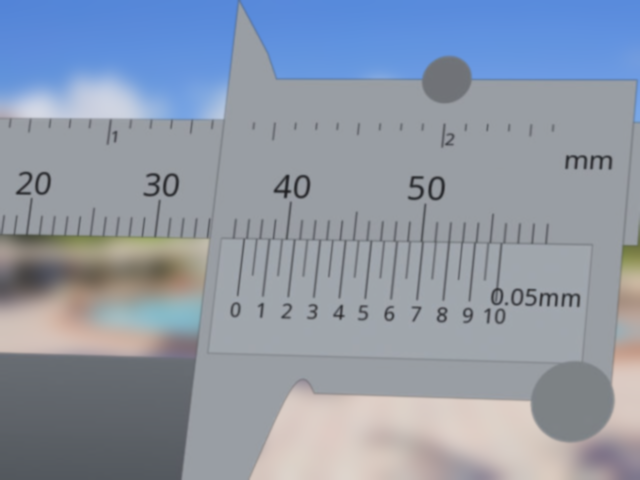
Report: 36.8mm
